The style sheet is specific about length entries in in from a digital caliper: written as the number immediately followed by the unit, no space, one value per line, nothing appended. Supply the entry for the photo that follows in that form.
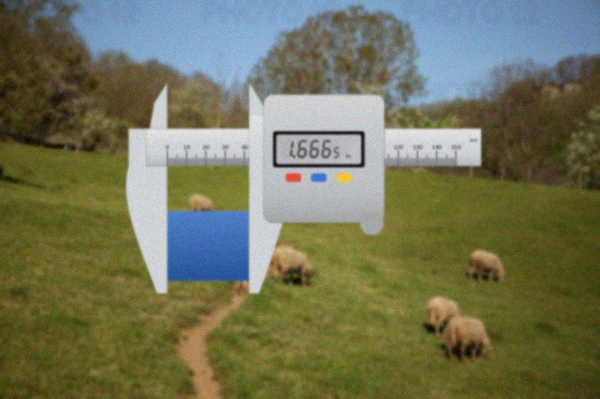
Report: 1.6665in
